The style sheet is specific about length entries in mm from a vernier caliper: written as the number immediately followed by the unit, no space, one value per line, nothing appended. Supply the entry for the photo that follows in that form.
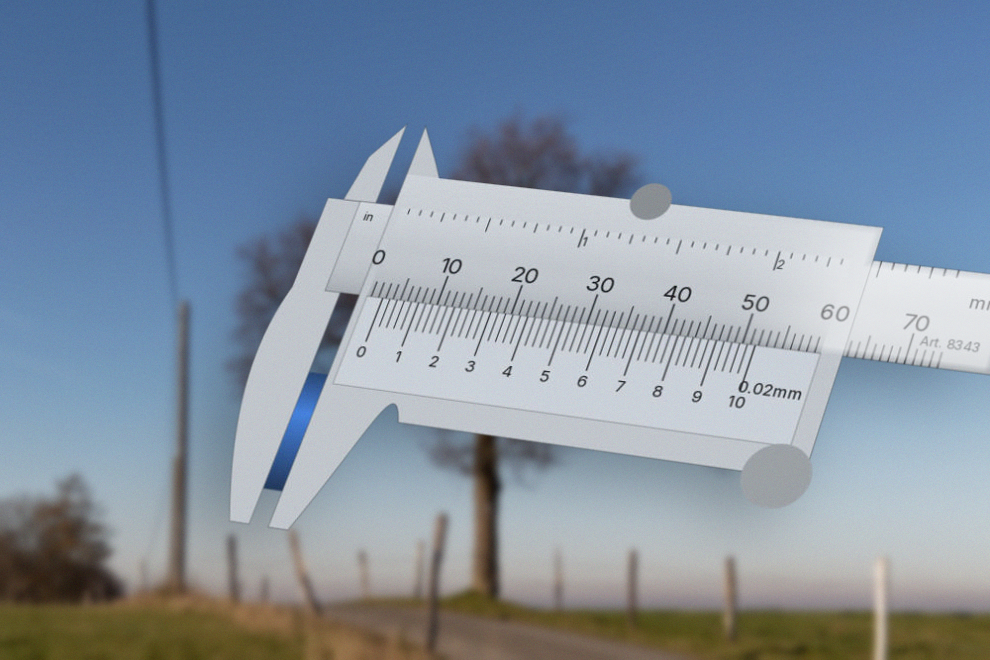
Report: 2.6mm
